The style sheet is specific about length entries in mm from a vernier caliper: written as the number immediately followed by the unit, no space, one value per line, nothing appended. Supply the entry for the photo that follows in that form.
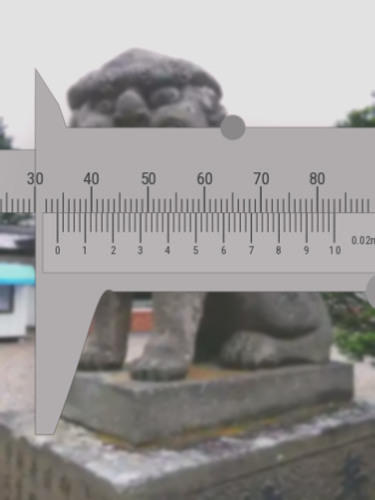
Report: 34.0mm
